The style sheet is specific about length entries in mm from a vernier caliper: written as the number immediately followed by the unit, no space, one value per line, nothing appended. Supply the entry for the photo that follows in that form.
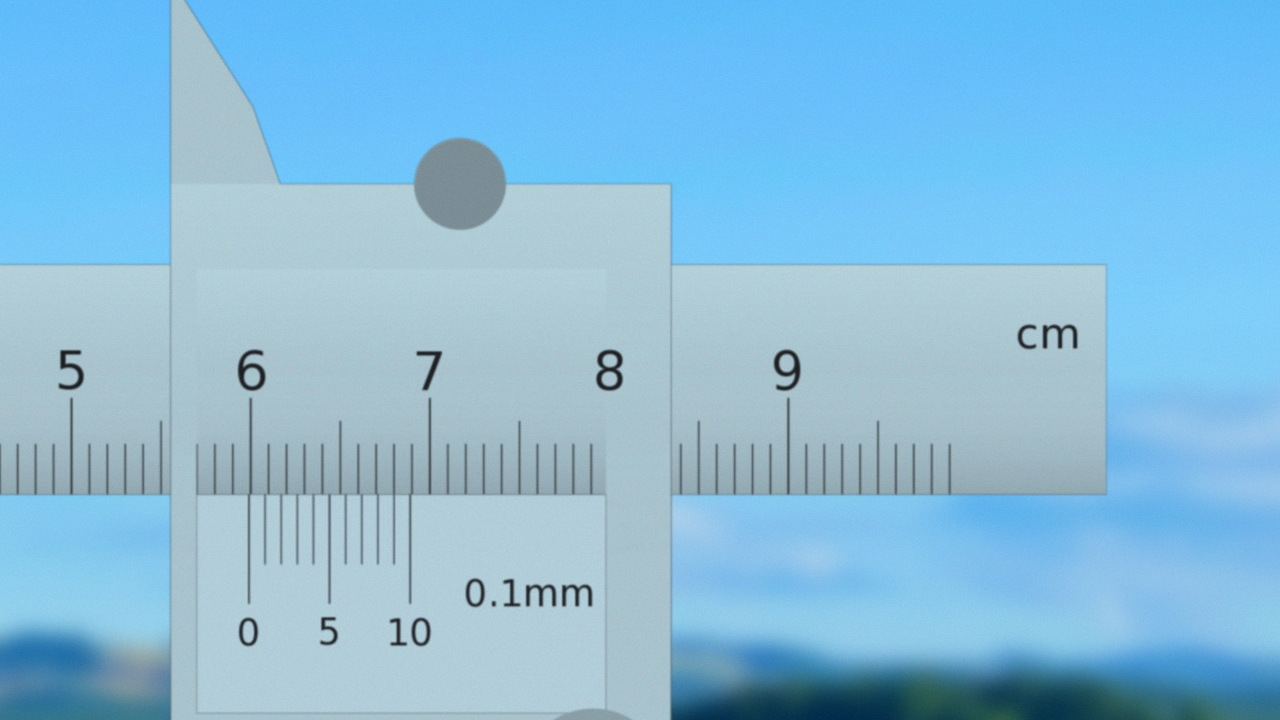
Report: 59.9mm
